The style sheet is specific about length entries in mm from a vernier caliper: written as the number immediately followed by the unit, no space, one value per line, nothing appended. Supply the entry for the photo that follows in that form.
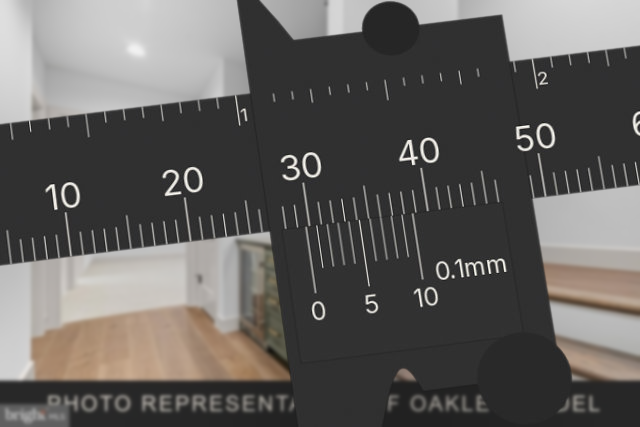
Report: 29.7mm
